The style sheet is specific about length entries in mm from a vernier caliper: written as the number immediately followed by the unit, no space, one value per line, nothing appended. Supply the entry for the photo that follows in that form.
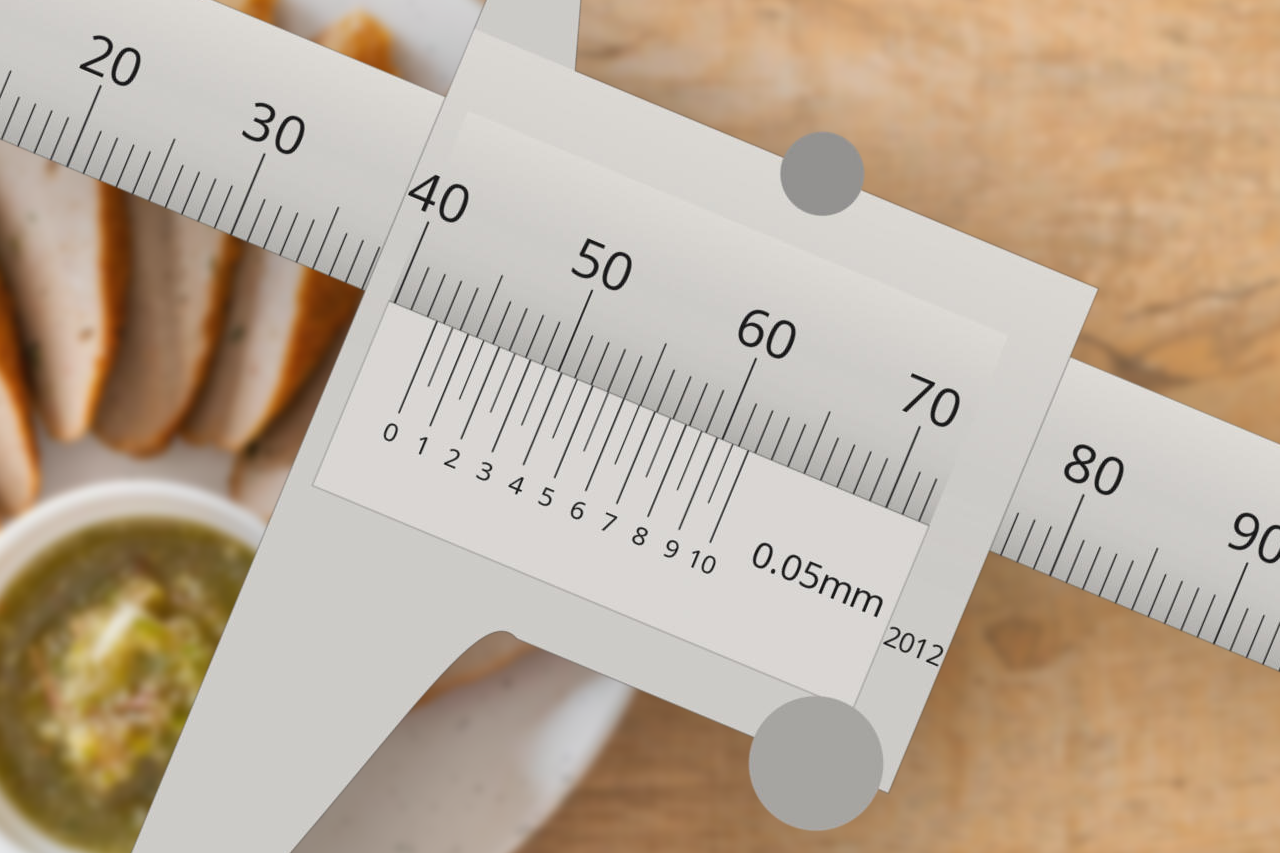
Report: 42.6mm
